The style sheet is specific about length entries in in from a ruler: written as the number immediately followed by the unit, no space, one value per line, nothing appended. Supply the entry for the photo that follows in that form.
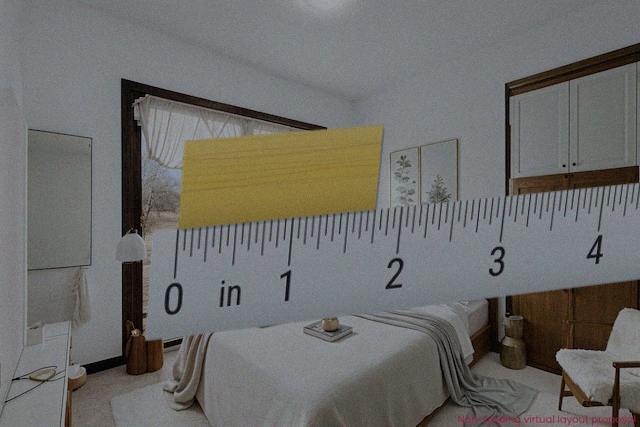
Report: 1.75in
